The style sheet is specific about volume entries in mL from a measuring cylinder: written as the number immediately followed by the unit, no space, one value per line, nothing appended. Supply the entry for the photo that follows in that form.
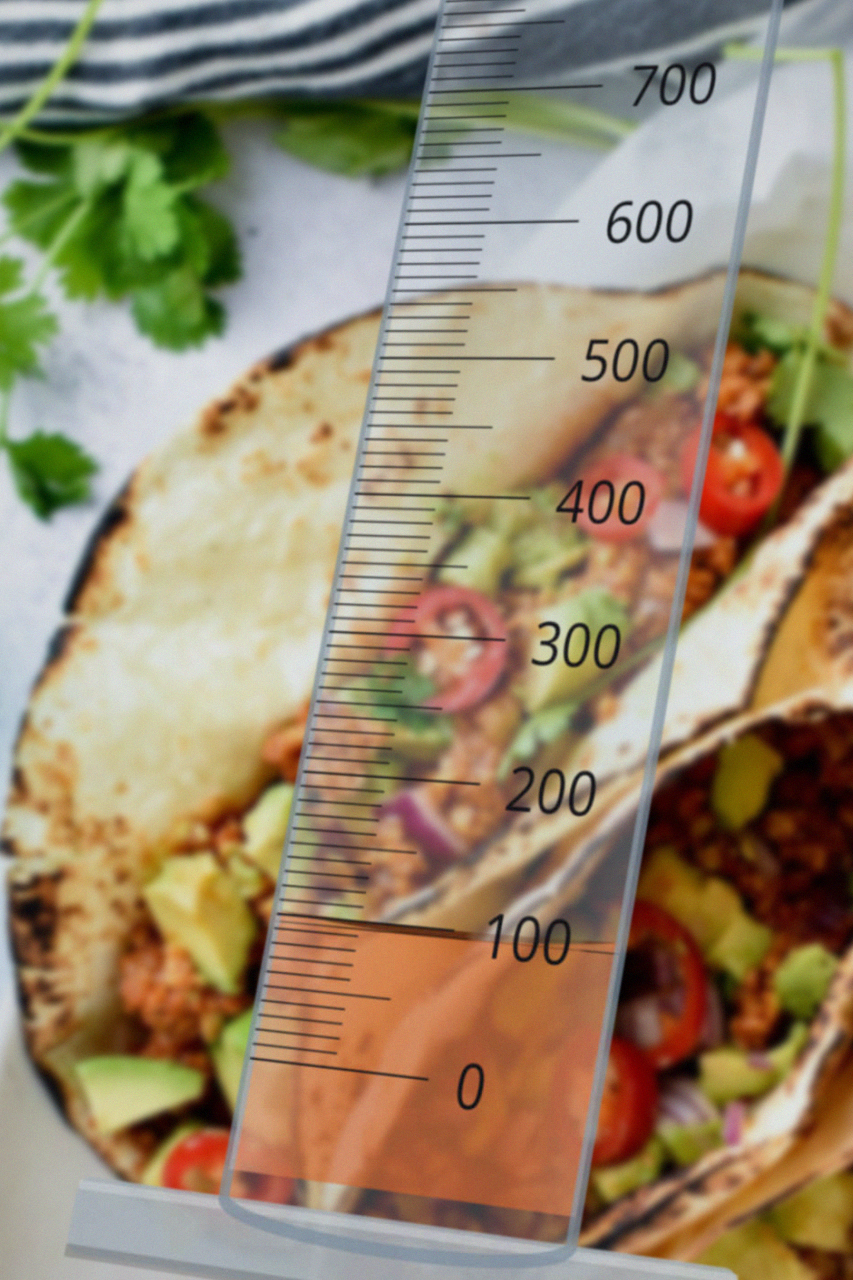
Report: 95mL
